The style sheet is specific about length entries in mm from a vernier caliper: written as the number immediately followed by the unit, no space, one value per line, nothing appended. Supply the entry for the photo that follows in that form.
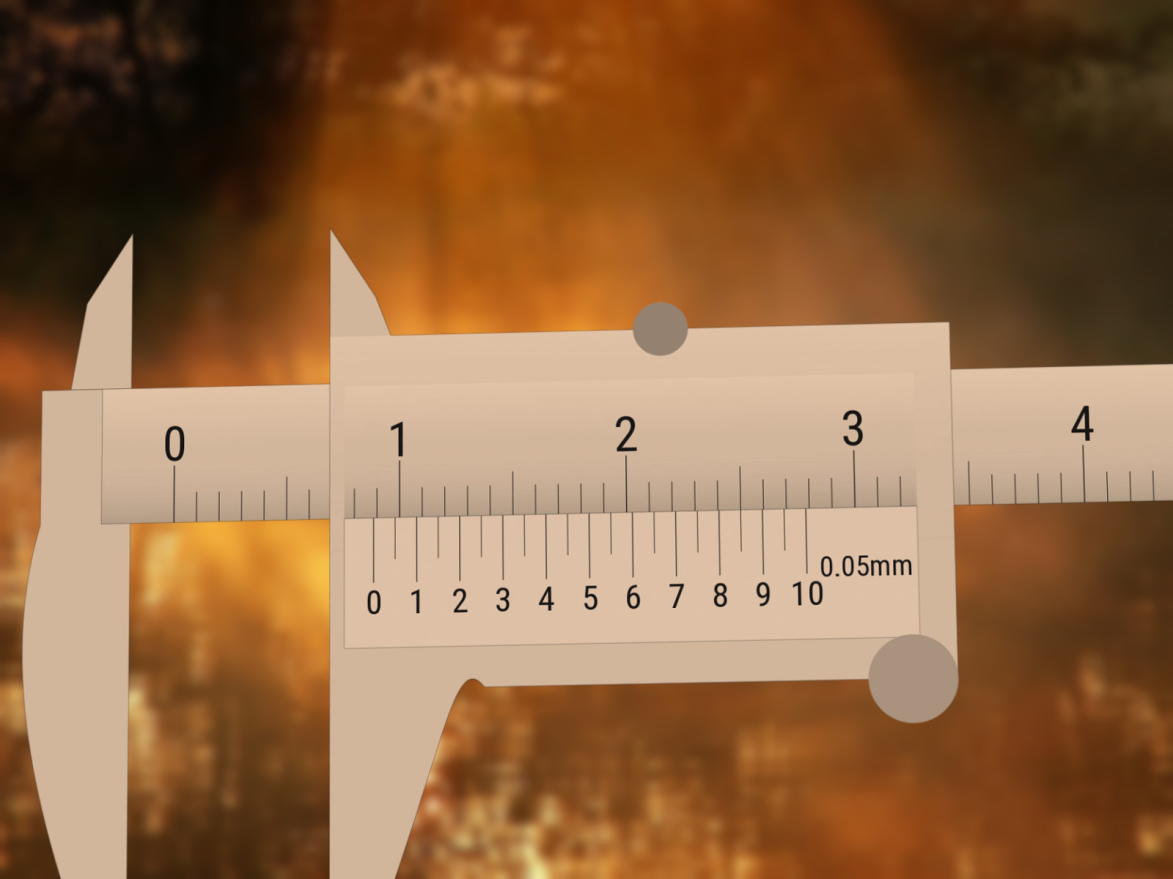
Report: 8.85mm
